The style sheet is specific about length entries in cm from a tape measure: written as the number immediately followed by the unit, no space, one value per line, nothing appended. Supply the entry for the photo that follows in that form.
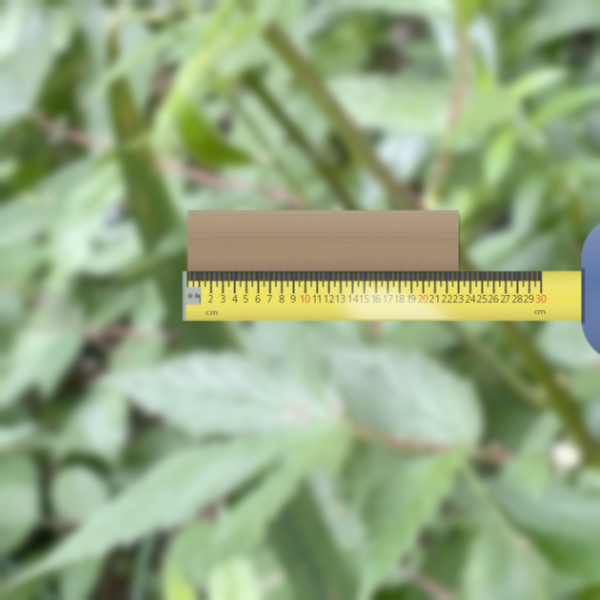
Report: 23cm
